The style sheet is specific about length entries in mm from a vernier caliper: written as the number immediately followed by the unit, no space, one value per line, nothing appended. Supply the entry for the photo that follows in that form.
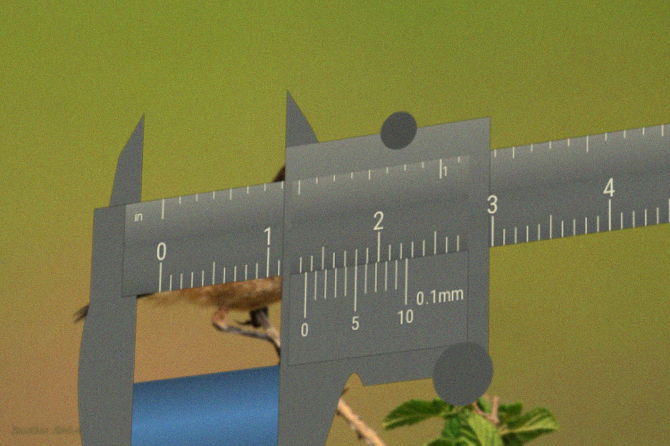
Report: 13.5mm
